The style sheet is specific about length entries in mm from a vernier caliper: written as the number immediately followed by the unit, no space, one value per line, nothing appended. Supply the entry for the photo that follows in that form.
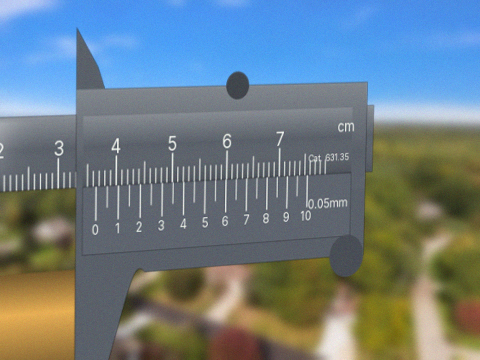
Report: 36.5mm
